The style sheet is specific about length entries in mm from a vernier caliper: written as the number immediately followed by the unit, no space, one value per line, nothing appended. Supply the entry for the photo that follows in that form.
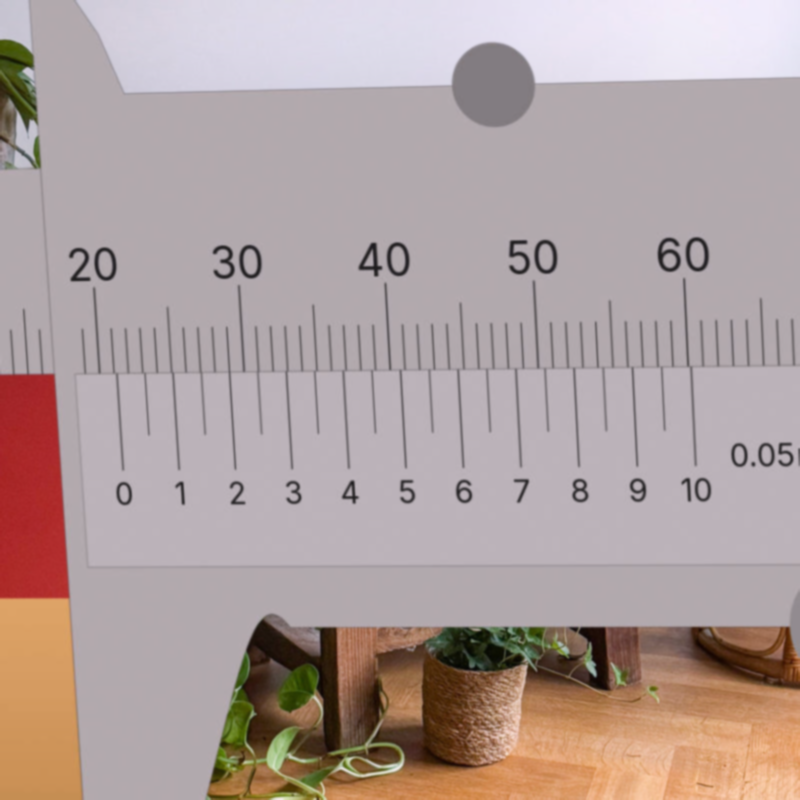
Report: 21.2mm
